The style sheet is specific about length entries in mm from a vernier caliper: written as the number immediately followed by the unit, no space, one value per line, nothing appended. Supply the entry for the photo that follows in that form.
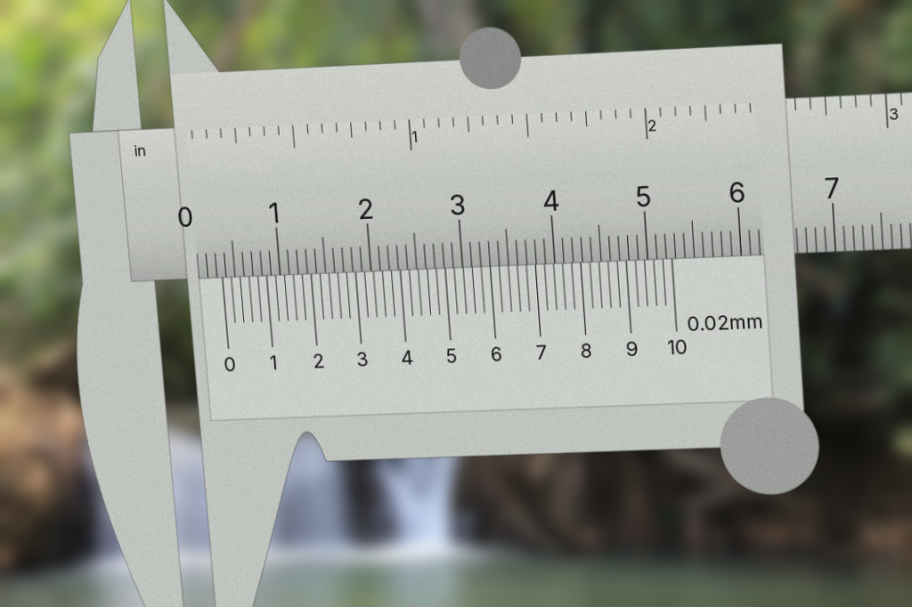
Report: 3.6mm
